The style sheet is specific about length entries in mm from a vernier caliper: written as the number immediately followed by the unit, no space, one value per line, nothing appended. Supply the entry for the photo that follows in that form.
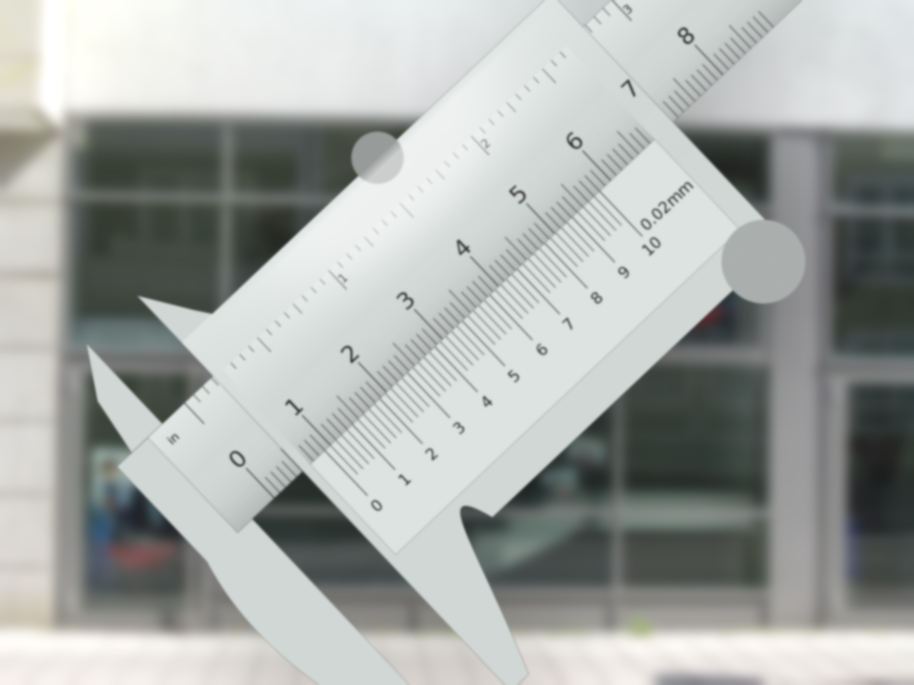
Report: 9.0mm
